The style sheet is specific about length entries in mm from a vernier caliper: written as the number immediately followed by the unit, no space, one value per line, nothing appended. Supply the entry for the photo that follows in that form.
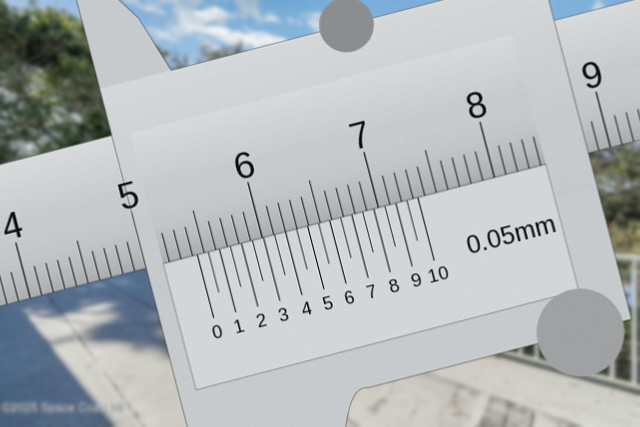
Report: 54.4mm
